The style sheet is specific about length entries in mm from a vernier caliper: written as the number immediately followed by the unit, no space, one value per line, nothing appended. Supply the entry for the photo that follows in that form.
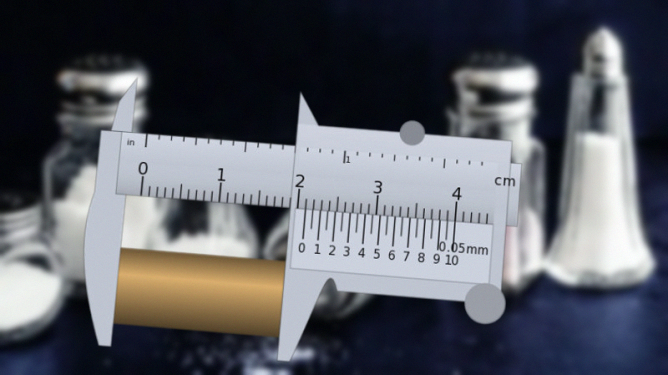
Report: 21.0mm
